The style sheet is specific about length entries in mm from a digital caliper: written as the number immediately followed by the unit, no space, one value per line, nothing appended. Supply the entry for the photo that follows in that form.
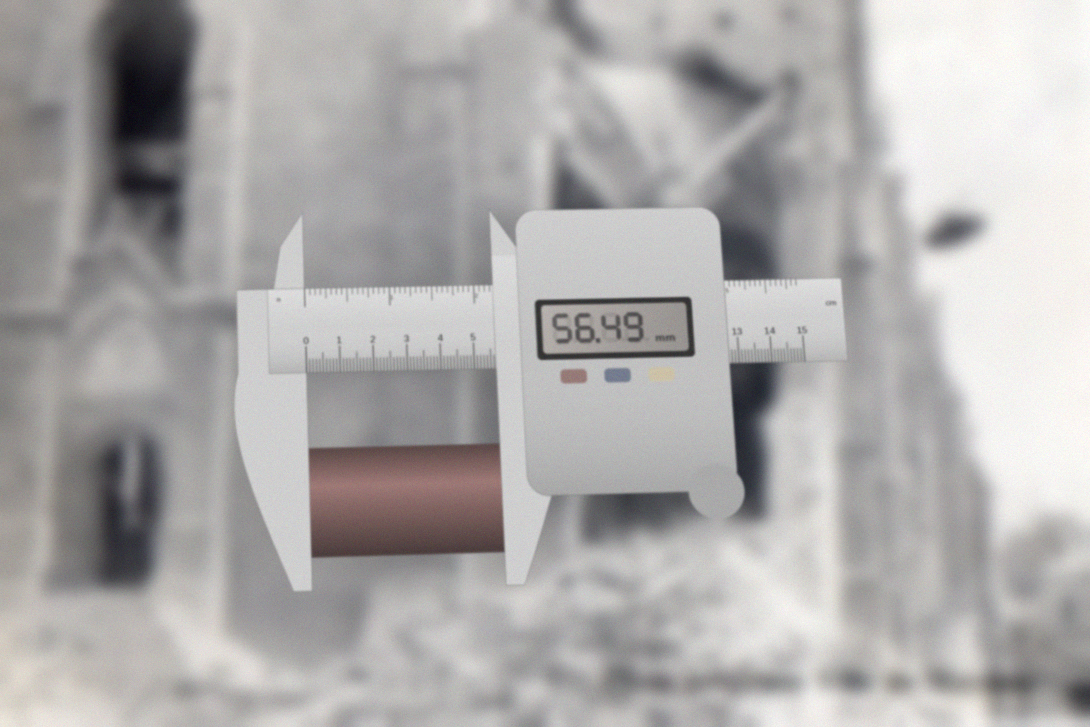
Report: 56.49mm
